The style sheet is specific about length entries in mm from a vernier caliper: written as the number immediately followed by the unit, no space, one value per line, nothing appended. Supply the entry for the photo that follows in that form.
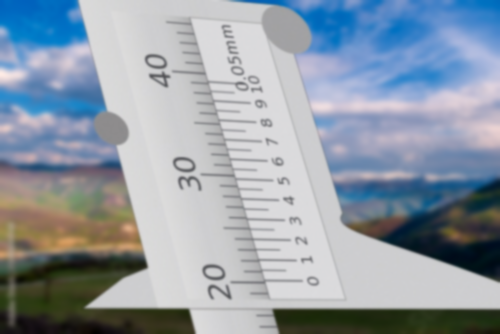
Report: 20.2mm
